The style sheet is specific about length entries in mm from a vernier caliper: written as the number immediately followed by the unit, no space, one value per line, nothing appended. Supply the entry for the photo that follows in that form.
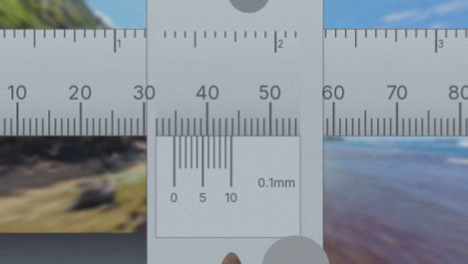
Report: 34.8mm
